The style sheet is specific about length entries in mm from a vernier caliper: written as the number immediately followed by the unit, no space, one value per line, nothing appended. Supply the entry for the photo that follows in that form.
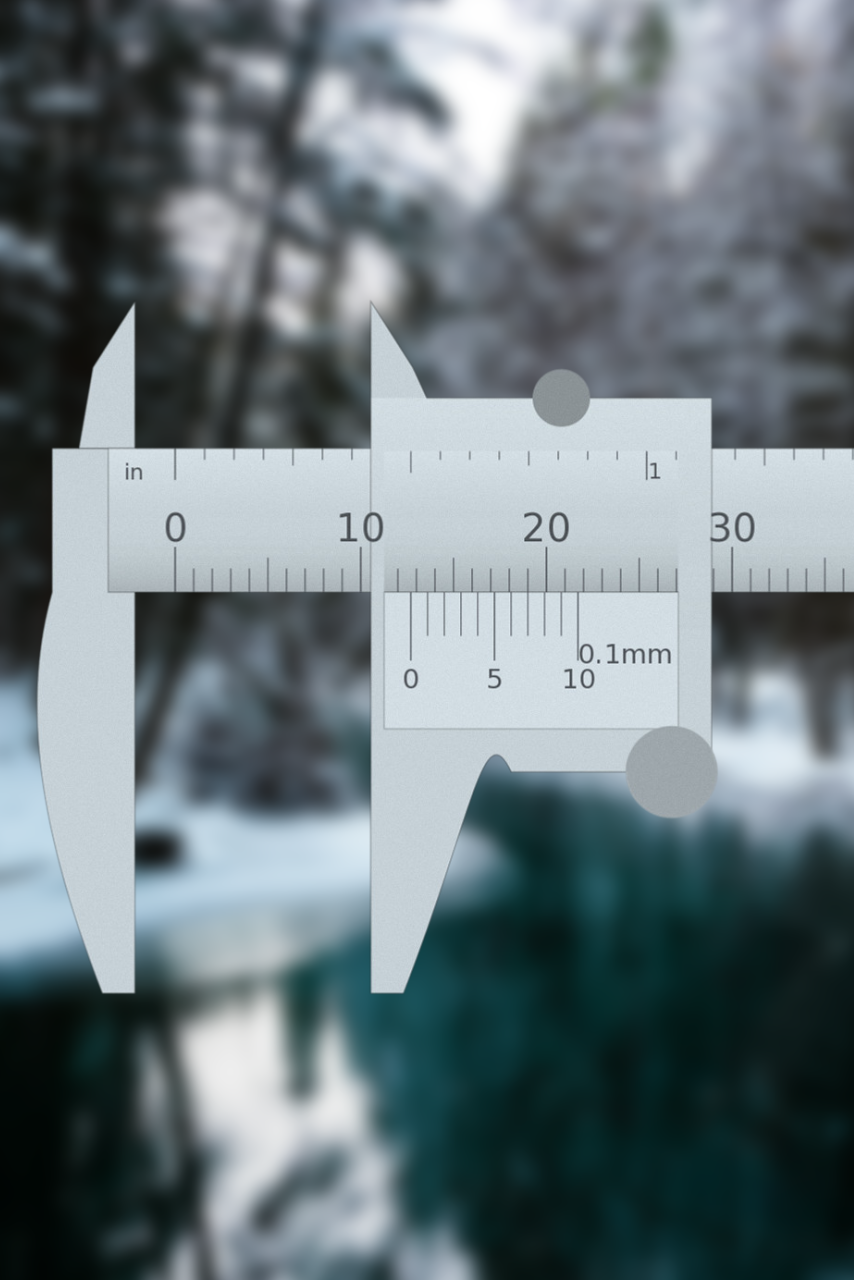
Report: 12.7mm
